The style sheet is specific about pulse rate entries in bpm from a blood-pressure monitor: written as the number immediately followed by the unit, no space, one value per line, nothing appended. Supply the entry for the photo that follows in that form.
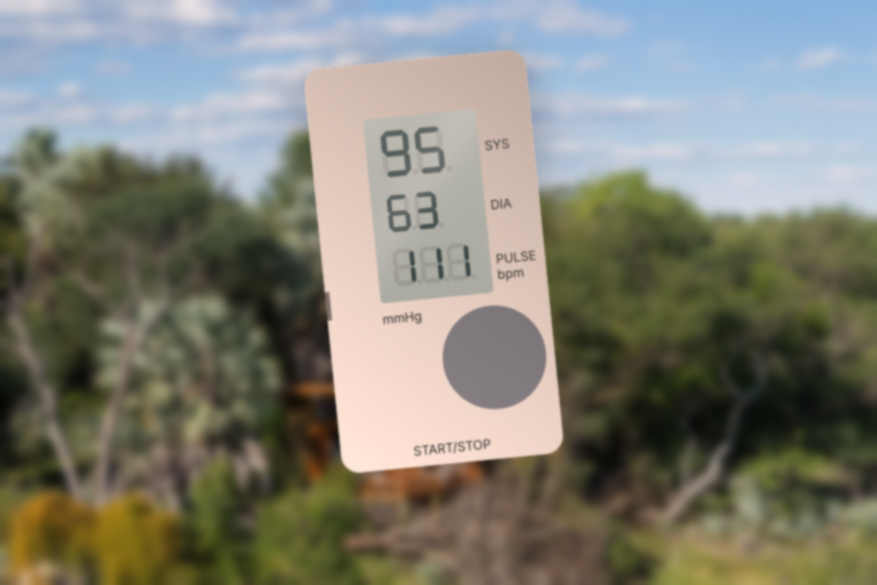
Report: 111bpm
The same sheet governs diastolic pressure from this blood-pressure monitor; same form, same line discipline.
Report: 63mmHg
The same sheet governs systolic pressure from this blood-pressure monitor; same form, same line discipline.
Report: 95mmHg
